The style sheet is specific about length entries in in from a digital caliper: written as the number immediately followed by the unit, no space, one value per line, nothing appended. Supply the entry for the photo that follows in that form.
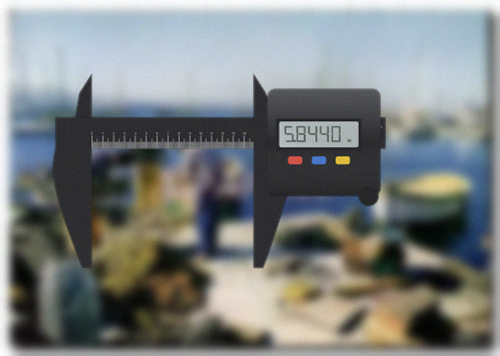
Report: 5.8440in
